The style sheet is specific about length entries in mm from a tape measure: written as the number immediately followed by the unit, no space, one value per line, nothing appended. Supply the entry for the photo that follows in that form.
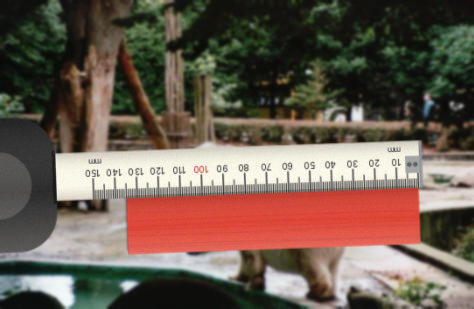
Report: 135mm
